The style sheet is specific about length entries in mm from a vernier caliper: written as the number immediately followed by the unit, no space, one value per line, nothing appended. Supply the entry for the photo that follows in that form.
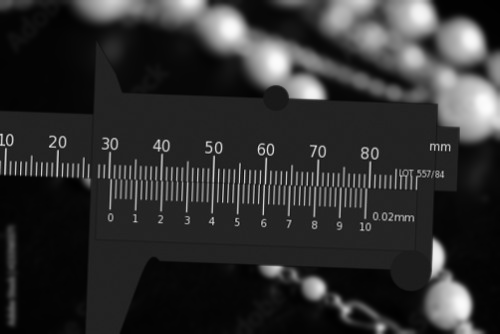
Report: 30.4mm
